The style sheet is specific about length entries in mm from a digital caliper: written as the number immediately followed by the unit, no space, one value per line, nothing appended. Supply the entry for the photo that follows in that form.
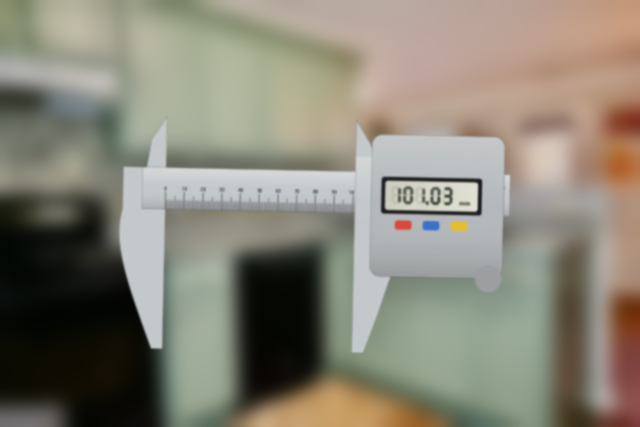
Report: 101.03mm
